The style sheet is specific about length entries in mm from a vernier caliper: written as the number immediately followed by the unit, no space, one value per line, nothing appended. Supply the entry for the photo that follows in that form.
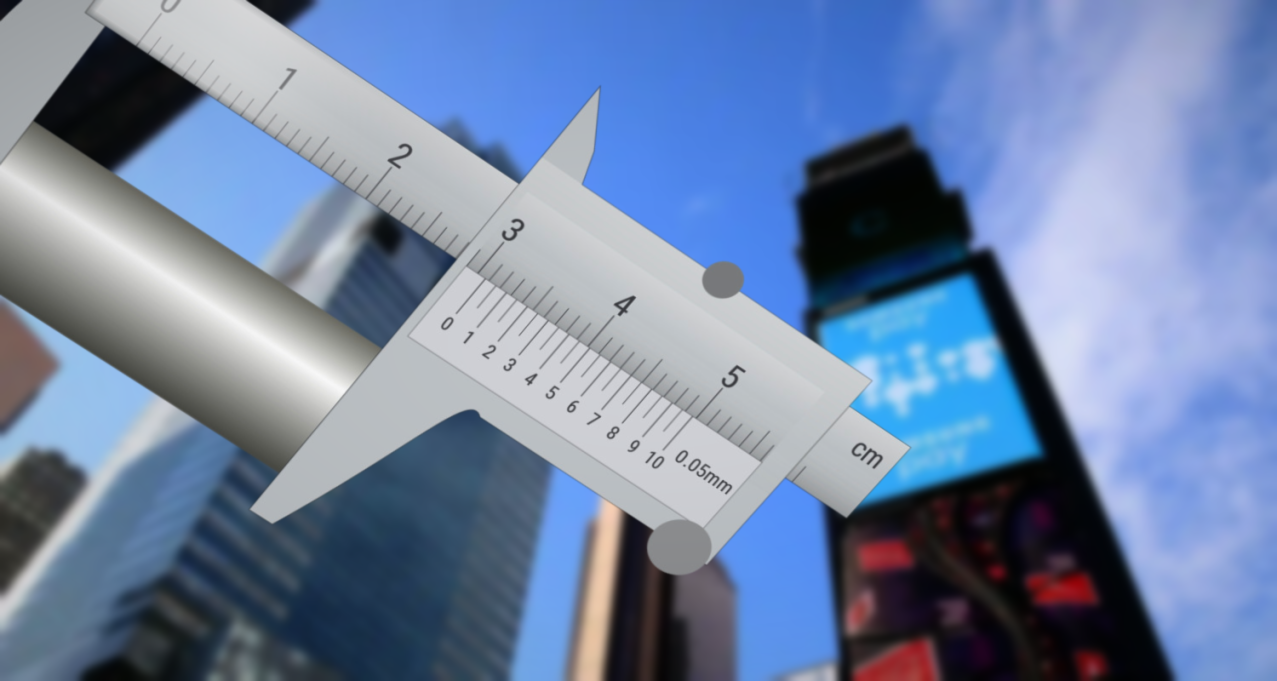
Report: 30.7mm
